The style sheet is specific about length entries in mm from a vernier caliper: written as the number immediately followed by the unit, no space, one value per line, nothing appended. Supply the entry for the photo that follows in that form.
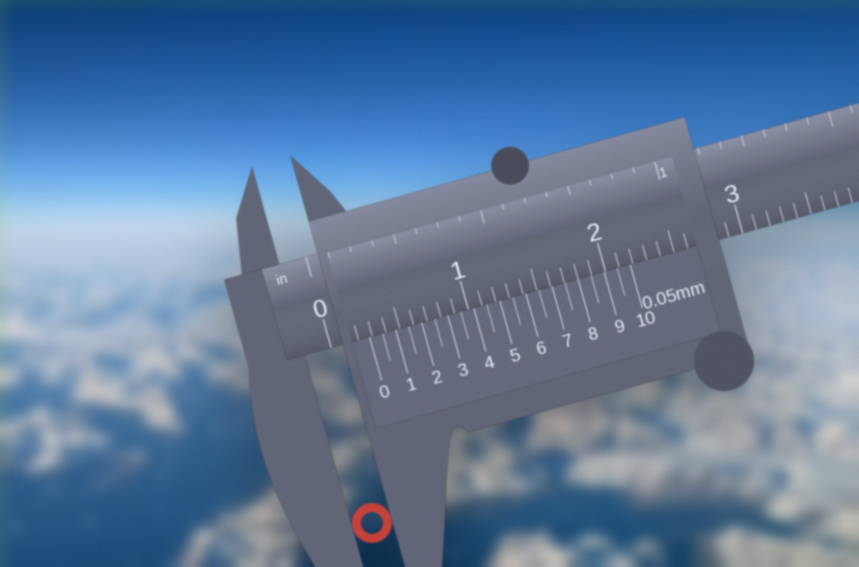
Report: 2.8mm
